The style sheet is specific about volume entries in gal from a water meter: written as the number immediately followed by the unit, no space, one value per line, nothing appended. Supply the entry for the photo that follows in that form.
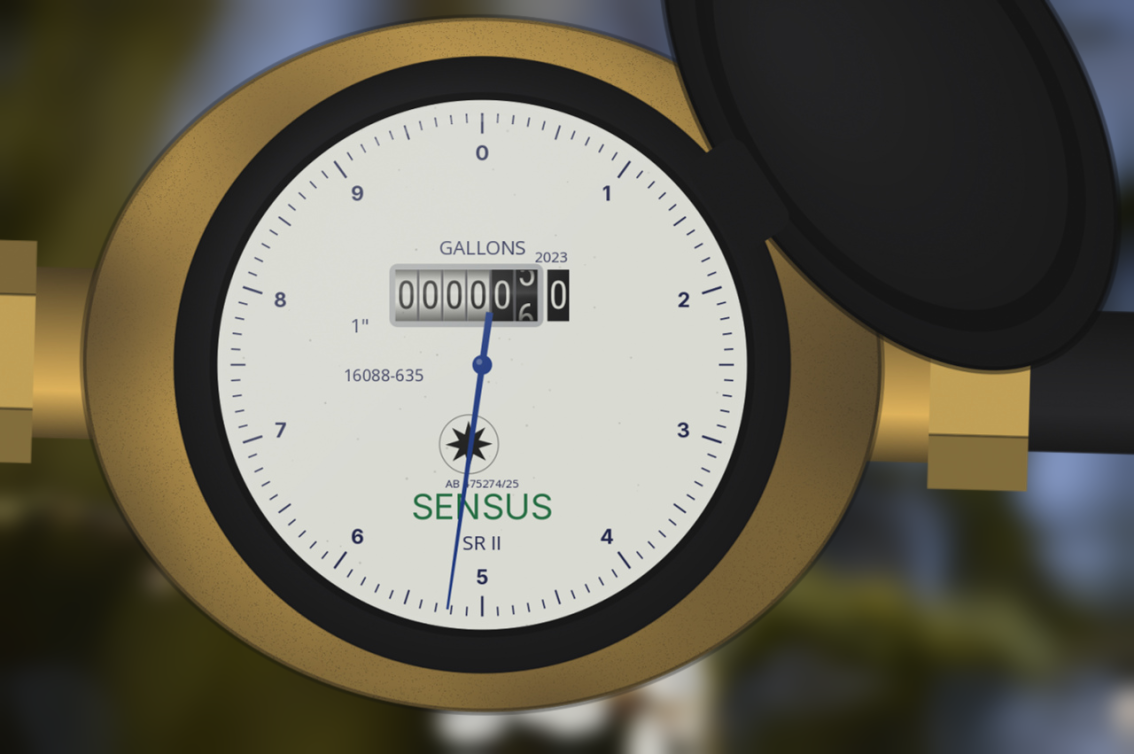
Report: 55.2gal
